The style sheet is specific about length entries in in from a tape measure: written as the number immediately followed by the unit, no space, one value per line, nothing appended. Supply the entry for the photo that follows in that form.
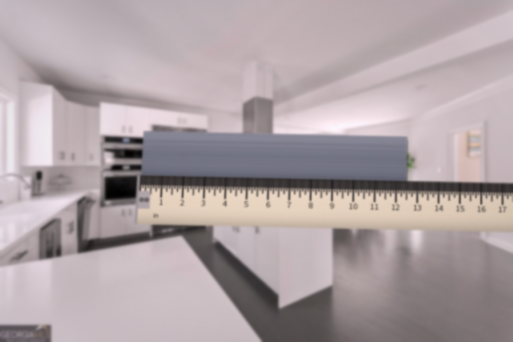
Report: 12.5in
